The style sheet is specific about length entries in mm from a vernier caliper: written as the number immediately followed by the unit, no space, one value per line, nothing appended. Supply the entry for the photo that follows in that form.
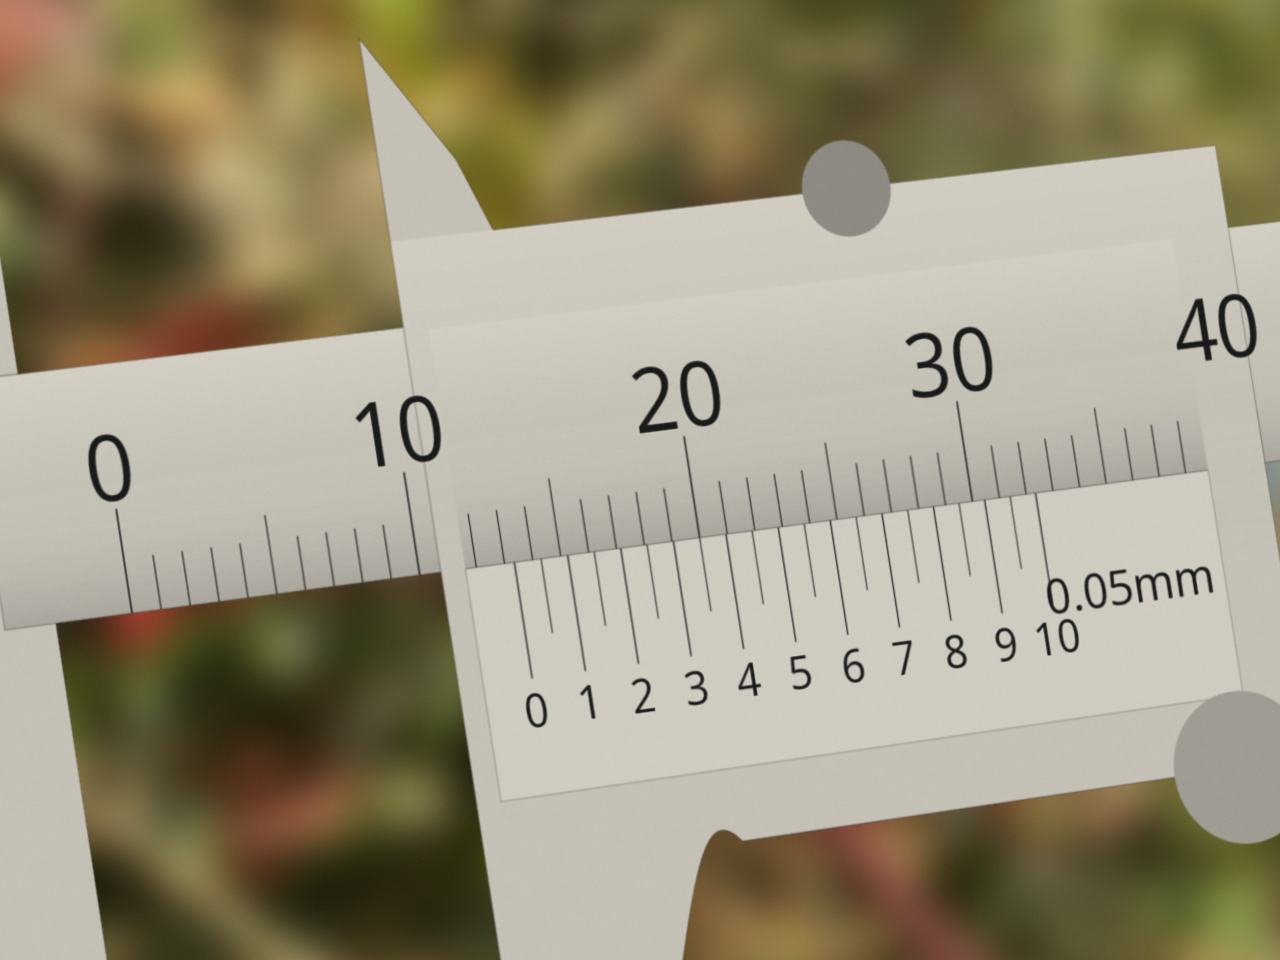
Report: 13.35mm
